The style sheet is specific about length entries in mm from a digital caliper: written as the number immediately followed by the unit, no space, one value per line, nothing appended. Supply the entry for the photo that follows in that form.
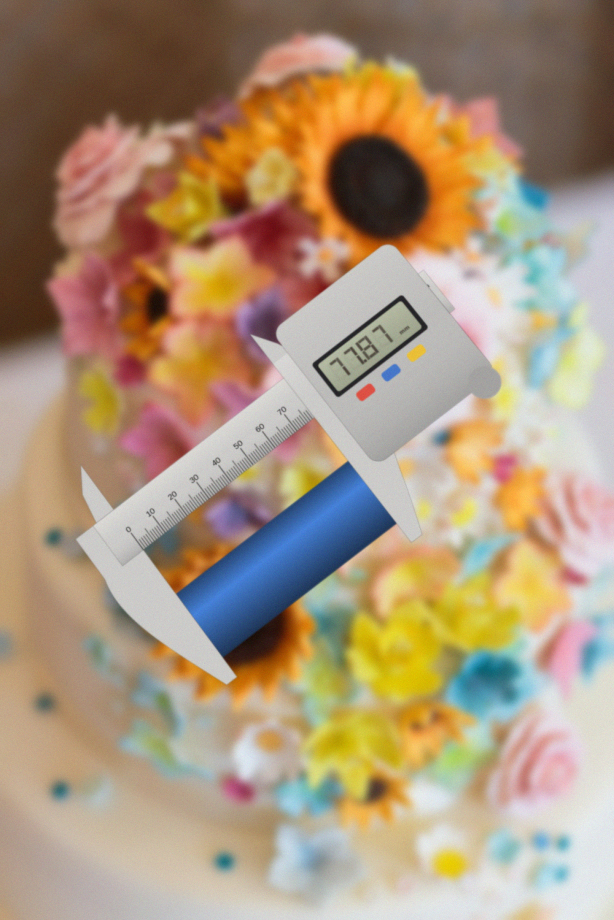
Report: 77.87mm
